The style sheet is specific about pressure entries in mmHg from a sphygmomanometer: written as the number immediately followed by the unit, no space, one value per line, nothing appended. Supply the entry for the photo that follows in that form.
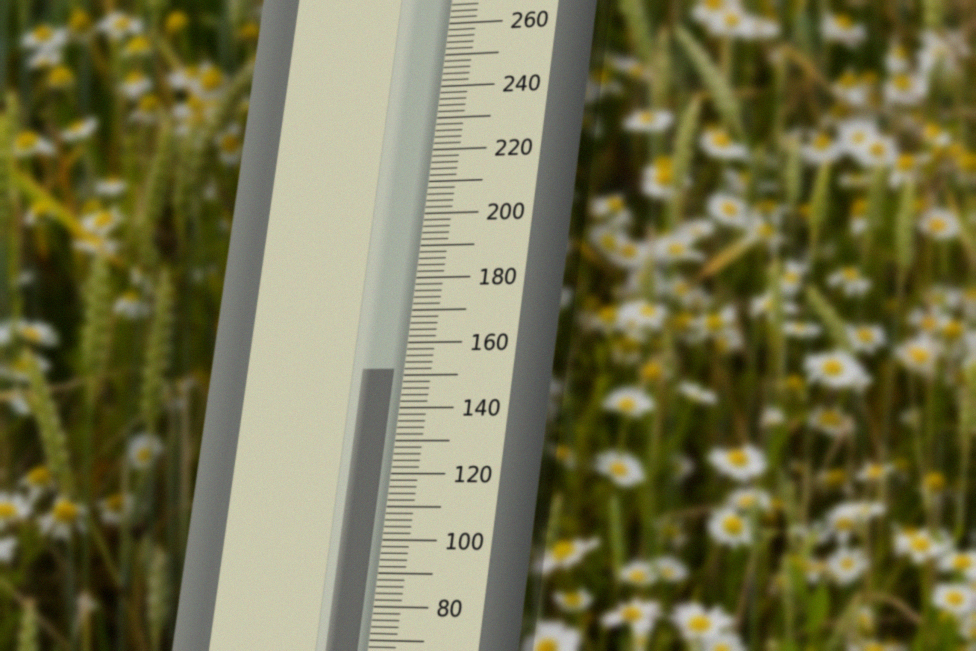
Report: 152mmHg
